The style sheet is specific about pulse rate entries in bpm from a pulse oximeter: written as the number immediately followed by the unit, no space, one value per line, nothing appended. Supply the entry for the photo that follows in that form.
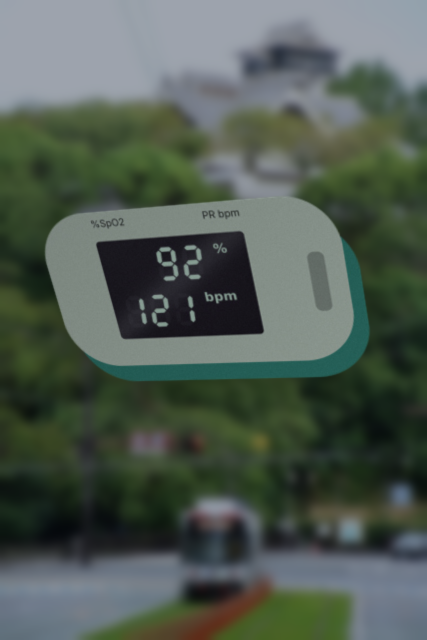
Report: 121bpm
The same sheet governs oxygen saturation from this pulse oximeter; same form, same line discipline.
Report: 92%
